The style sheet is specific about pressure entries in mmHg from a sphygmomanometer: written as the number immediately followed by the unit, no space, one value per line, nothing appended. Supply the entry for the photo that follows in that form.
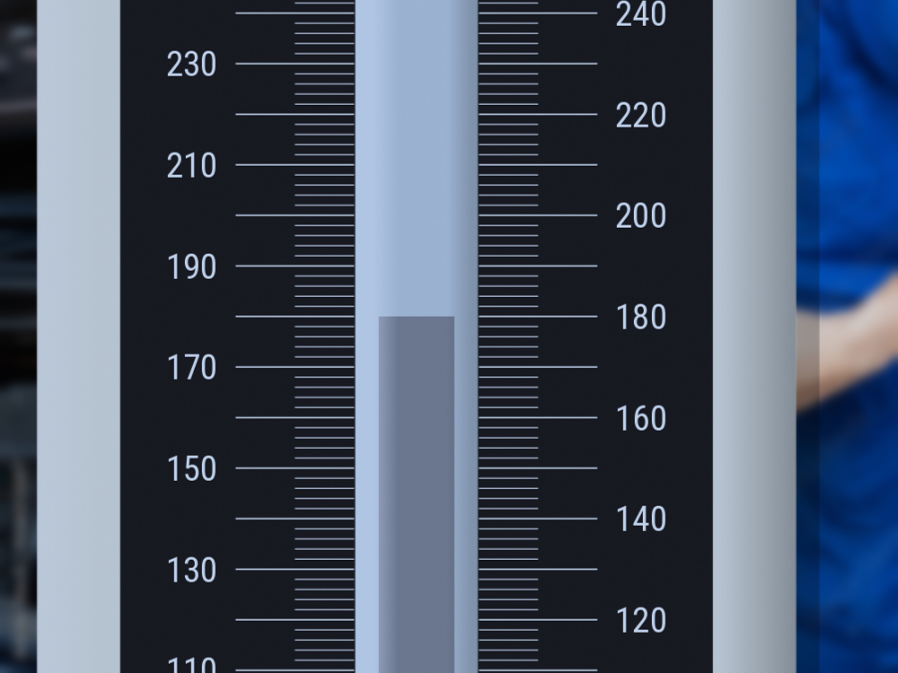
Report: 180mmHg
